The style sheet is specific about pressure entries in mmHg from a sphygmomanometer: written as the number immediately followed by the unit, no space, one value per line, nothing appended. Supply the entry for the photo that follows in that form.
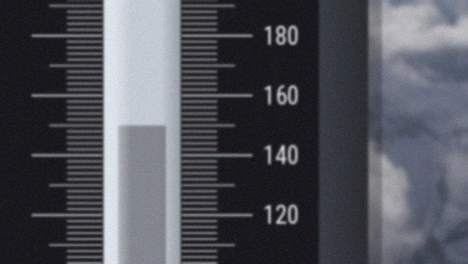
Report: 150mmHg
